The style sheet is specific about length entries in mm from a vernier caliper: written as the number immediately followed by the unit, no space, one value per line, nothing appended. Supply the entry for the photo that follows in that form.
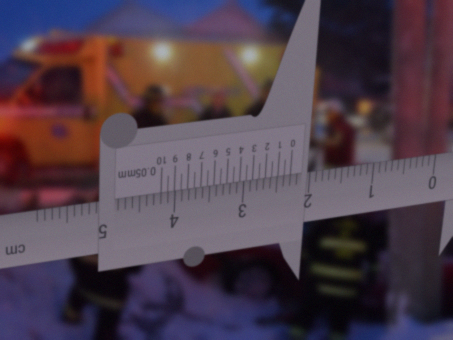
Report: 23.0mm
